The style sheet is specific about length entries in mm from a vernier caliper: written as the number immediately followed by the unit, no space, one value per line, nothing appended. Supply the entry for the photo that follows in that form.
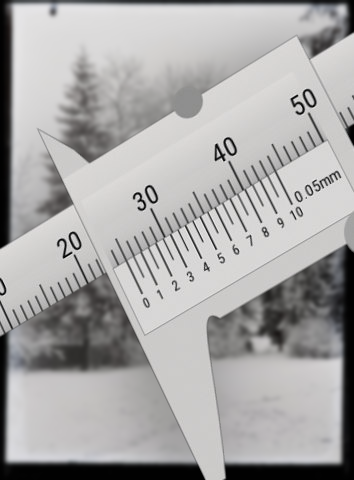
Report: 25.0mm
